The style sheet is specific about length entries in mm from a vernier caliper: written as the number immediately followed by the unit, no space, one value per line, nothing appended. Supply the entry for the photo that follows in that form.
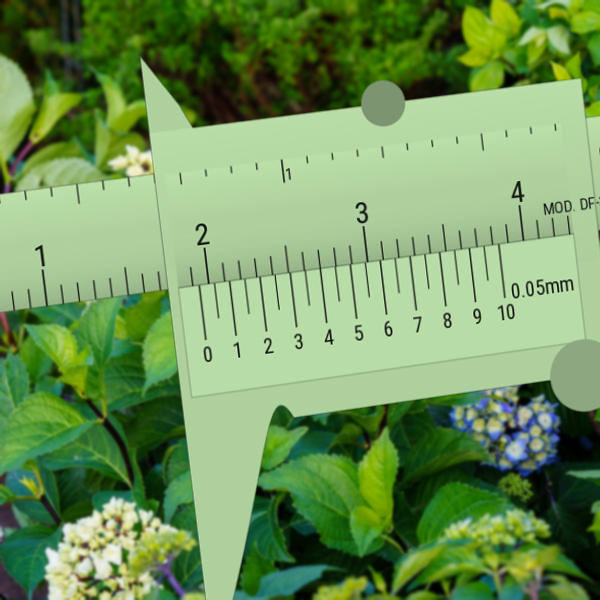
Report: 19.4mm
